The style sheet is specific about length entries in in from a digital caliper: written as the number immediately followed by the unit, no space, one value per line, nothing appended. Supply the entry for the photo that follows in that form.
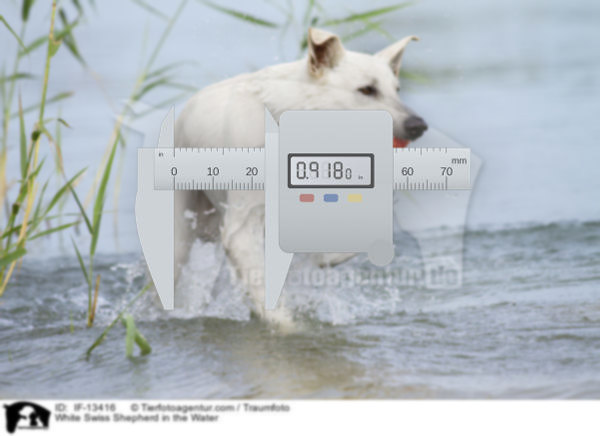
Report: 0.9180in
